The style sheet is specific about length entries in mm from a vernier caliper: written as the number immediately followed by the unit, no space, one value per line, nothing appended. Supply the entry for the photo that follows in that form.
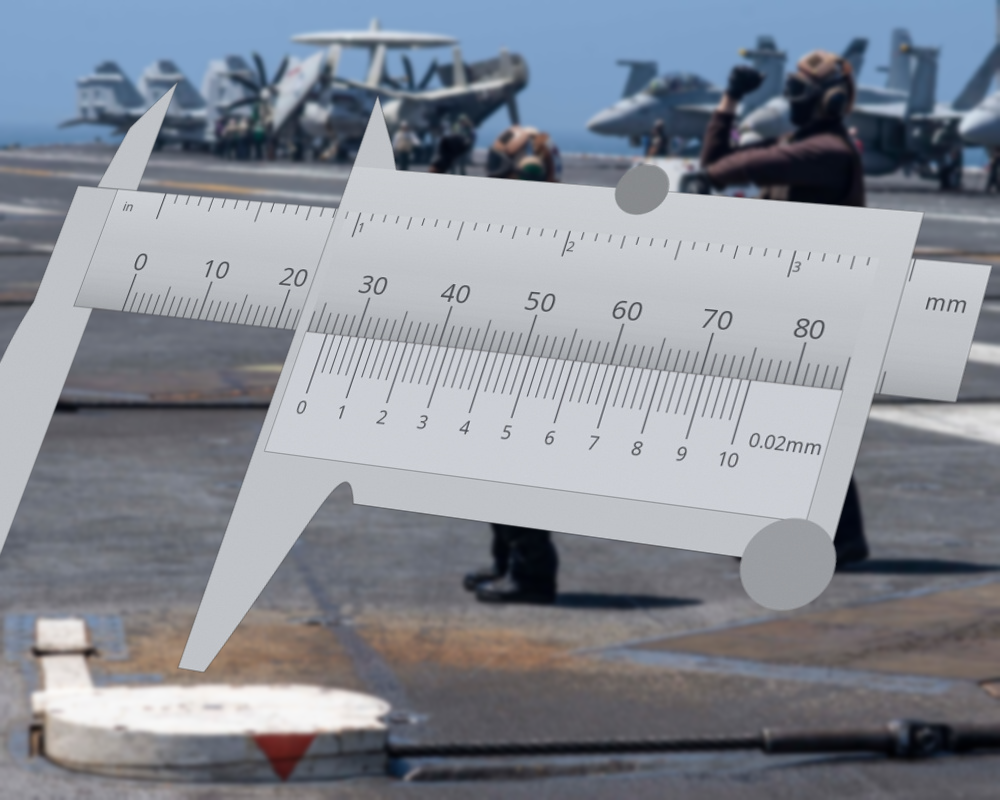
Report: 26.4mm
